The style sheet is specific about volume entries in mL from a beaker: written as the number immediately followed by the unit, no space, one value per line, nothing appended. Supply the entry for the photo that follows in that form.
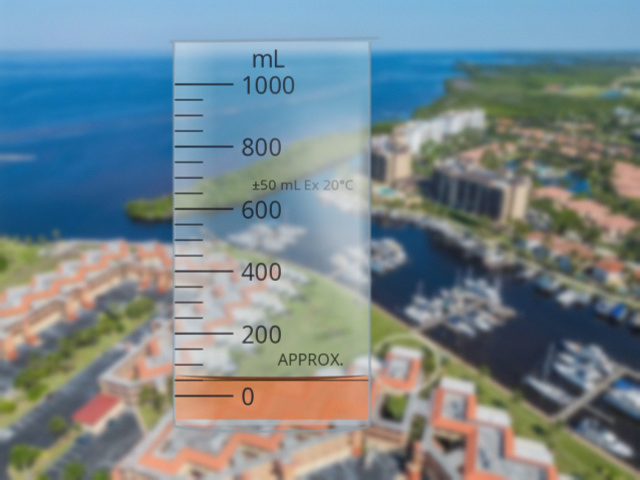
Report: 50mL
